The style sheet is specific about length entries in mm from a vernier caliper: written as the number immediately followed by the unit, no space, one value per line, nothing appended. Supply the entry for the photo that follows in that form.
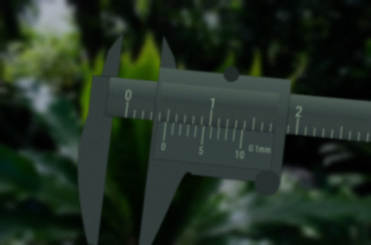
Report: 4.8mm
